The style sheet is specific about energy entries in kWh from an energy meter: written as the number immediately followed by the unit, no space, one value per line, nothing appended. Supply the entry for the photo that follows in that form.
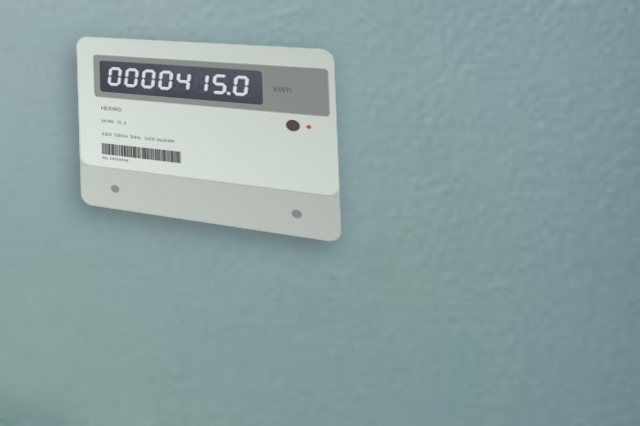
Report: 415.0kWh
